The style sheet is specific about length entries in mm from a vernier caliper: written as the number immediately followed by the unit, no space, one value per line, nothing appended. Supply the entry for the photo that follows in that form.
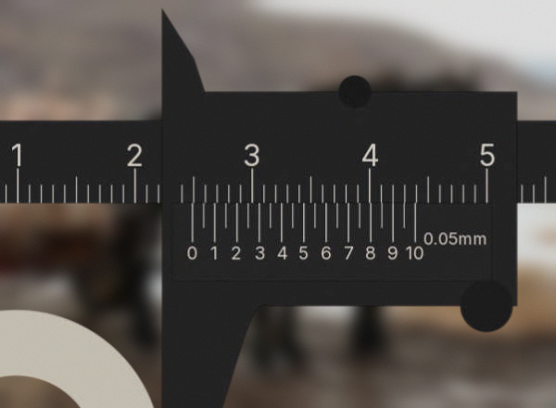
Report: 24.9mm
